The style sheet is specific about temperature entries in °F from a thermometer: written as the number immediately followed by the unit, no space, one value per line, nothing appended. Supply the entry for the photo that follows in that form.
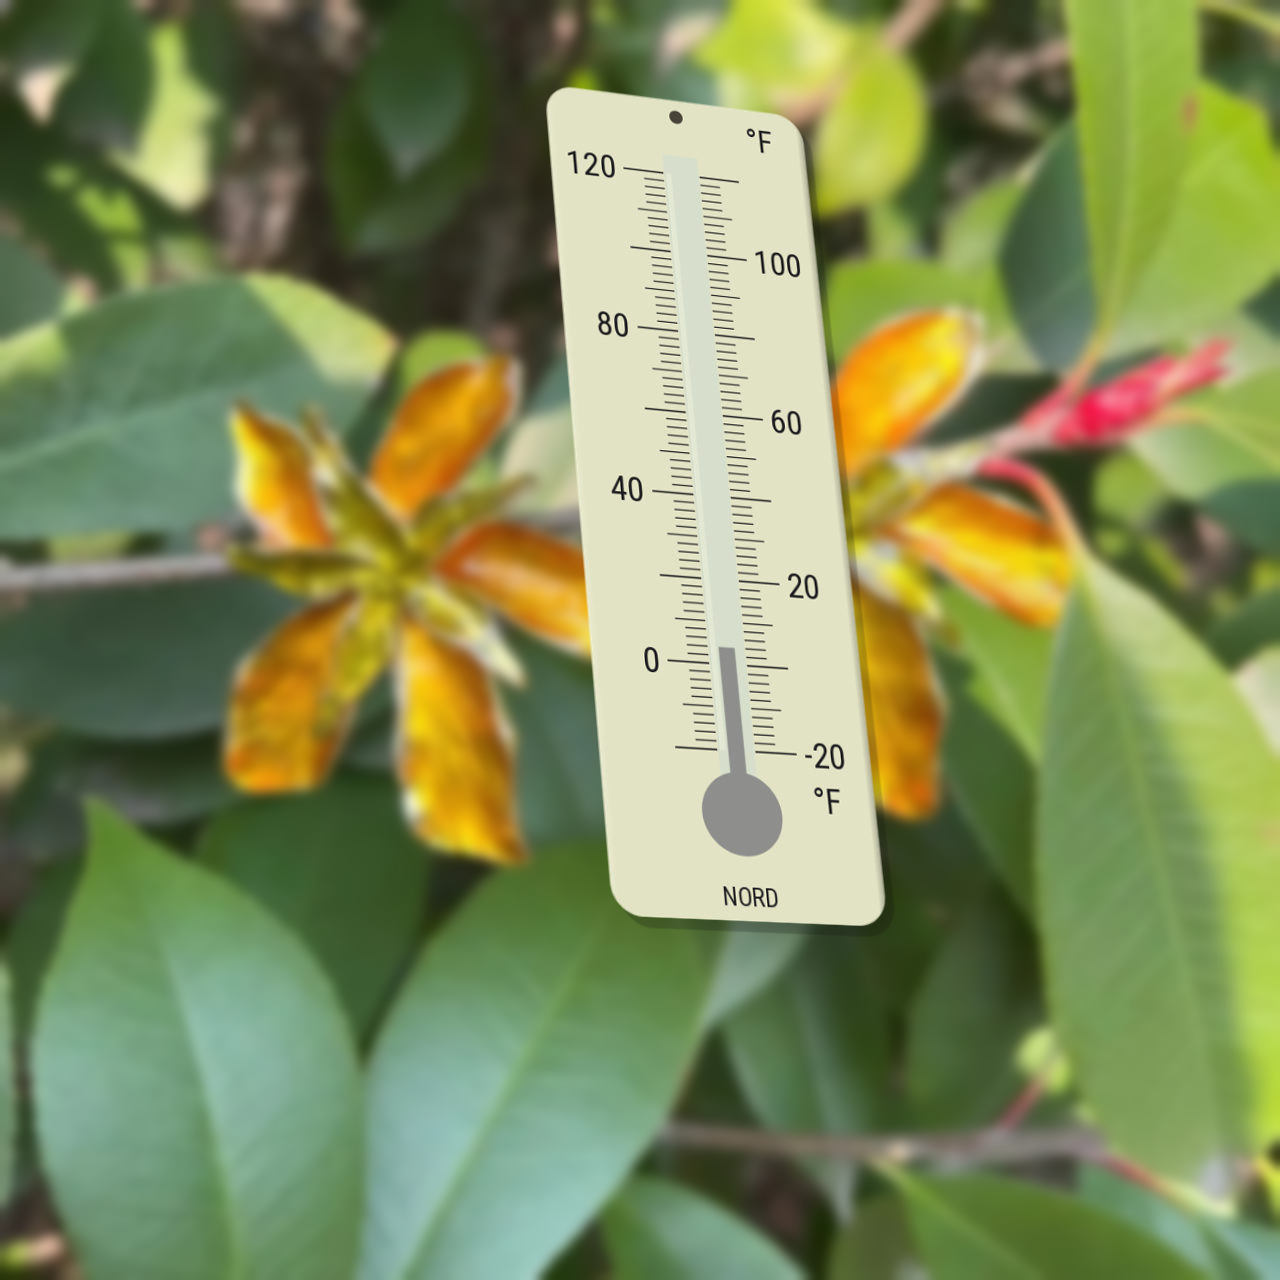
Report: 4°F
